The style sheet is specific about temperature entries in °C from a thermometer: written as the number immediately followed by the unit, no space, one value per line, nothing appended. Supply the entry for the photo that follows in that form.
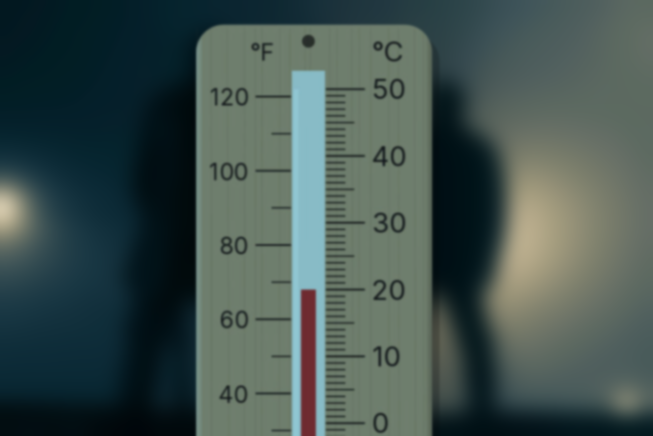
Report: 20°C
